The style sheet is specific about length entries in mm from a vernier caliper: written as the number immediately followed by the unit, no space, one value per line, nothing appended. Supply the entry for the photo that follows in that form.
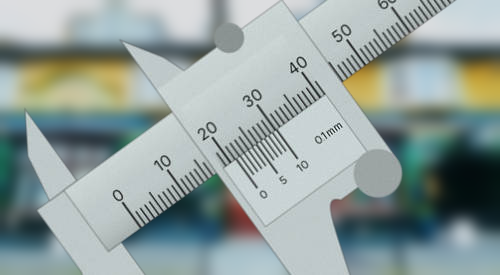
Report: 21.2mm
